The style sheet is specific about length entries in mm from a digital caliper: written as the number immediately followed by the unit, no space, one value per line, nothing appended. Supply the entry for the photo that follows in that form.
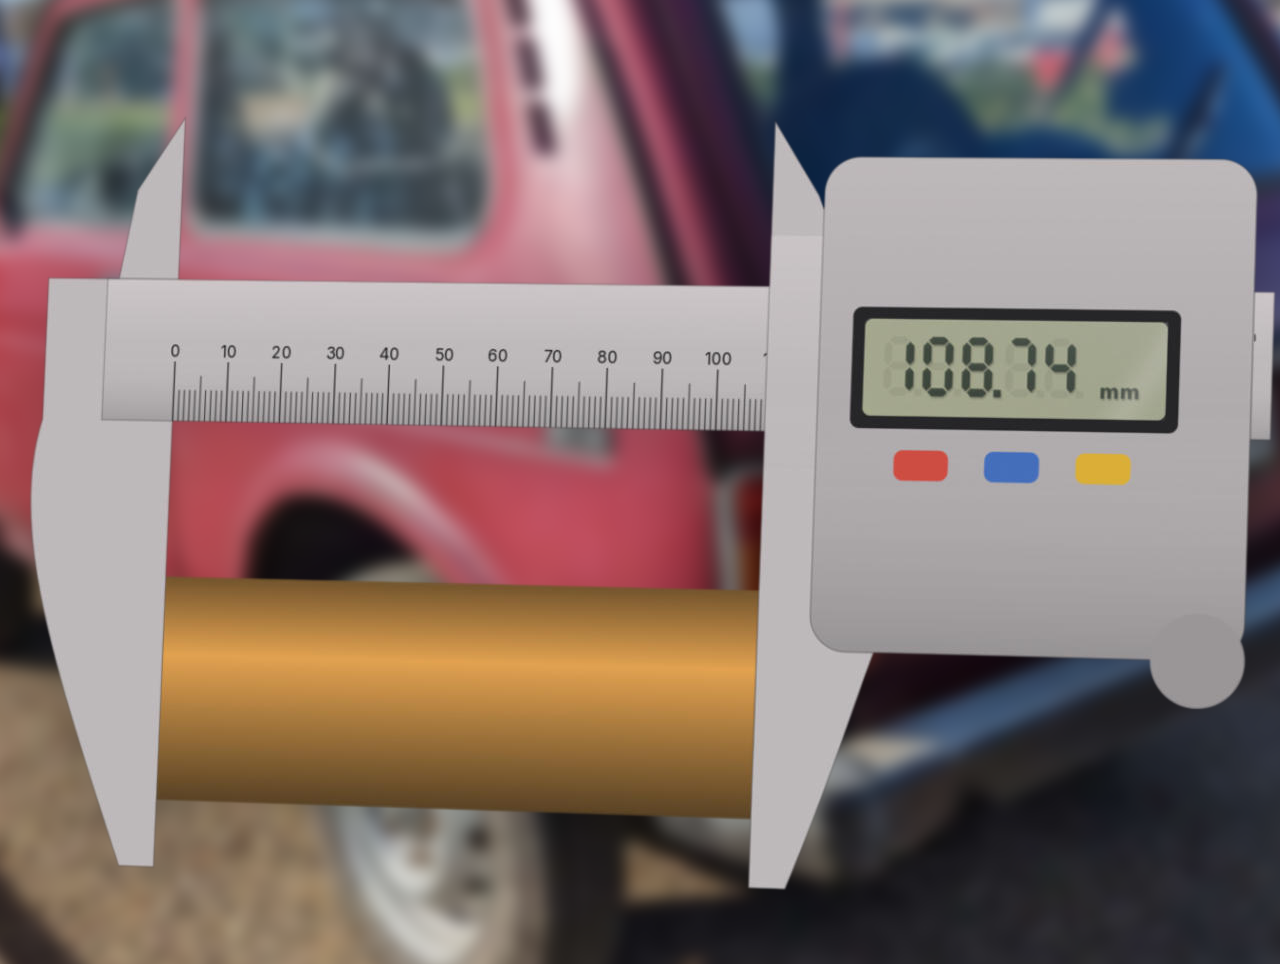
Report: 108.74mm
